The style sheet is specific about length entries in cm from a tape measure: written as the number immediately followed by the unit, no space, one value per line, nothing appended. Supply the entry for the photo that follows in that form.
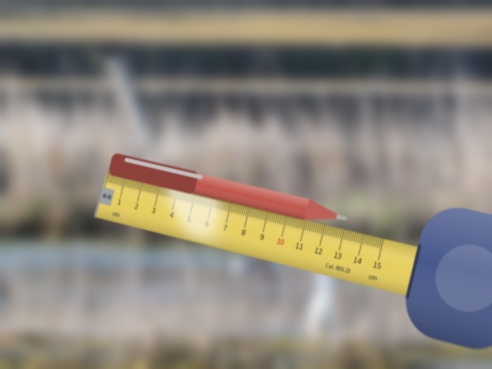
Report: 13cm
